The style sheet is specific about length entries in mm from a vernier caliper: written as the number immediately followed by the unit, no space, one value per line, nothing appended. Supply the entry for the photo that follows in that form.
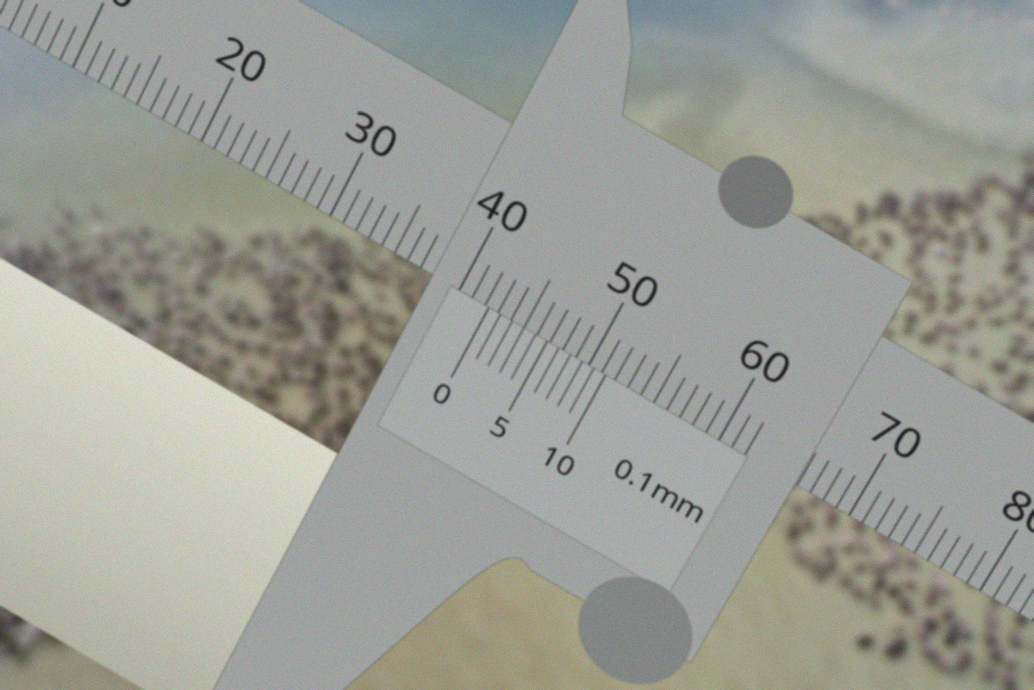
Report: 42.3mm
